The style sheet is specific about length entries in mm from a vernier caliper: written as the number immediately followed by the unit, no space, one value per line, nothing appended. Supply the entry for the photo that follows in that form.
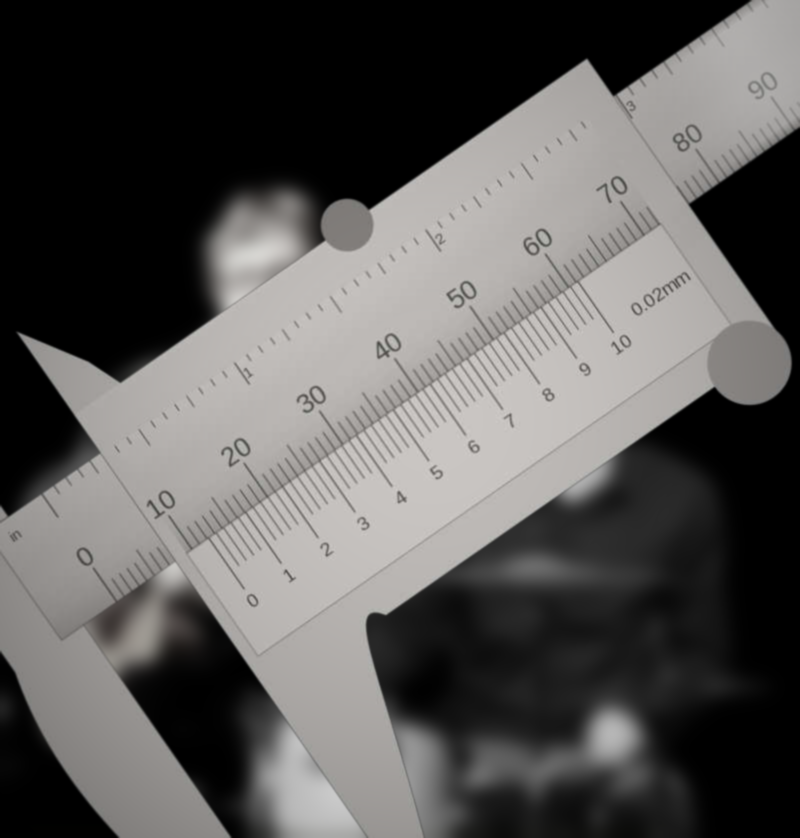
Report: 12.2mm
